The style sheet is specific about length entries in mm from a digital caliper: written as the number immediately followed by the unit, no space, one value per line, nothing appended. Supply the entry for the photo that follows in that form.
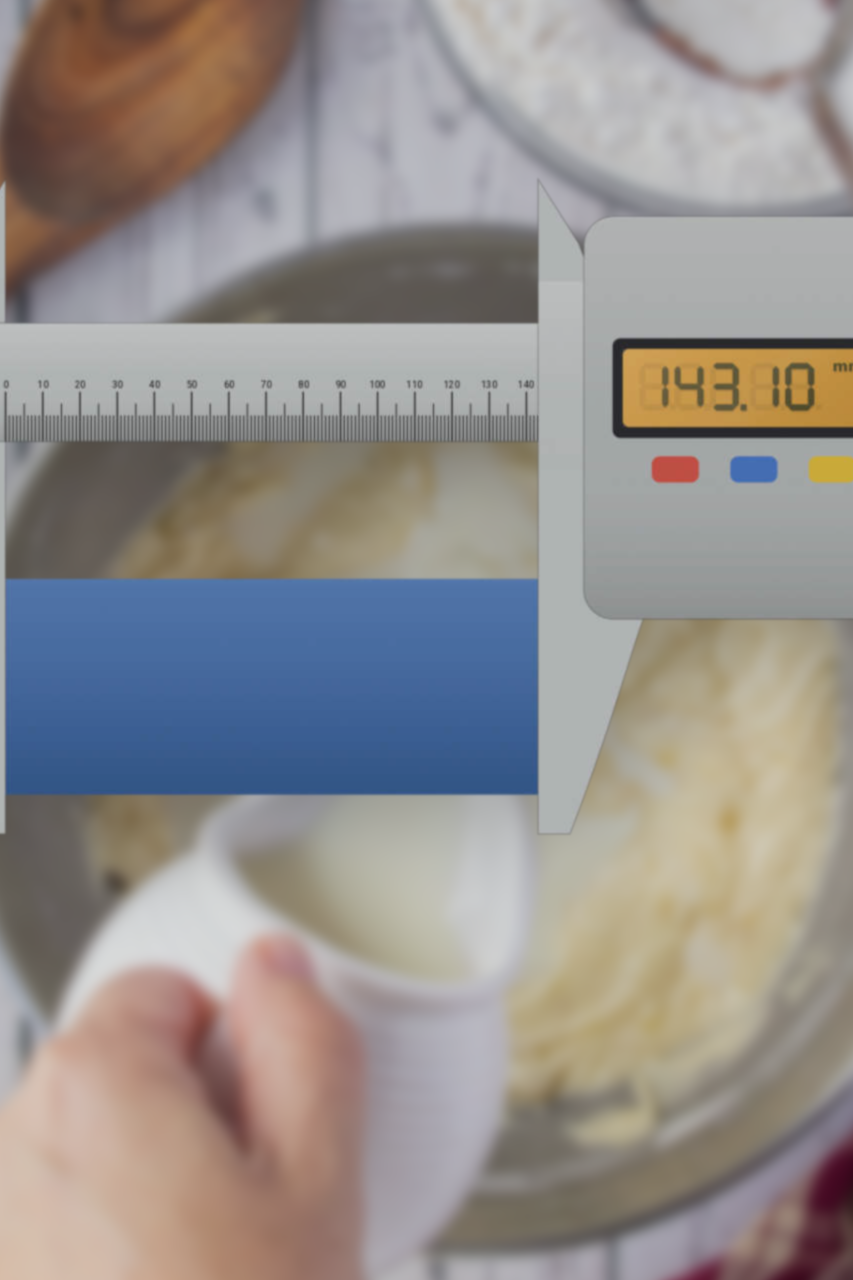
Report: 143.10mm
